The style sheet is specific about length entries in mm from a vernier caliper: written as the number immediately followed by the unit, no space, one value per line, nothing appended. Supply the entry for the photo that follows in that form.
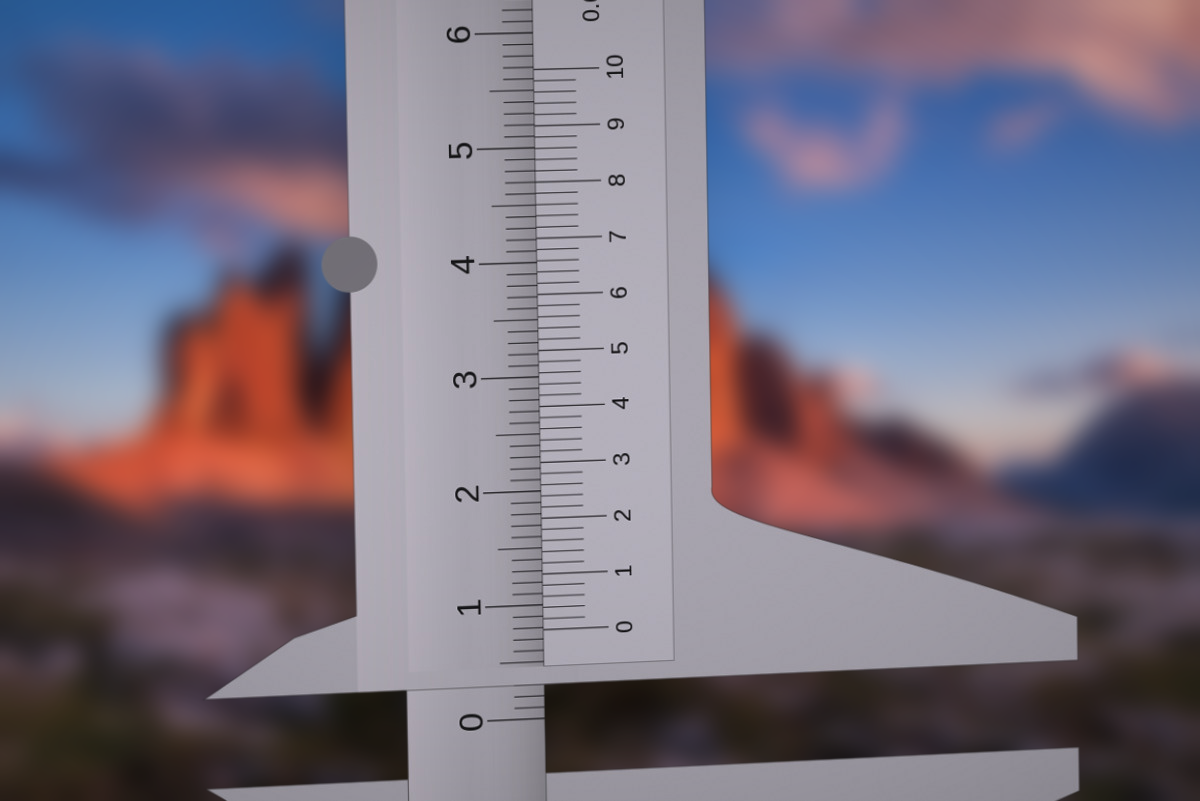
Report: 7.8mm
